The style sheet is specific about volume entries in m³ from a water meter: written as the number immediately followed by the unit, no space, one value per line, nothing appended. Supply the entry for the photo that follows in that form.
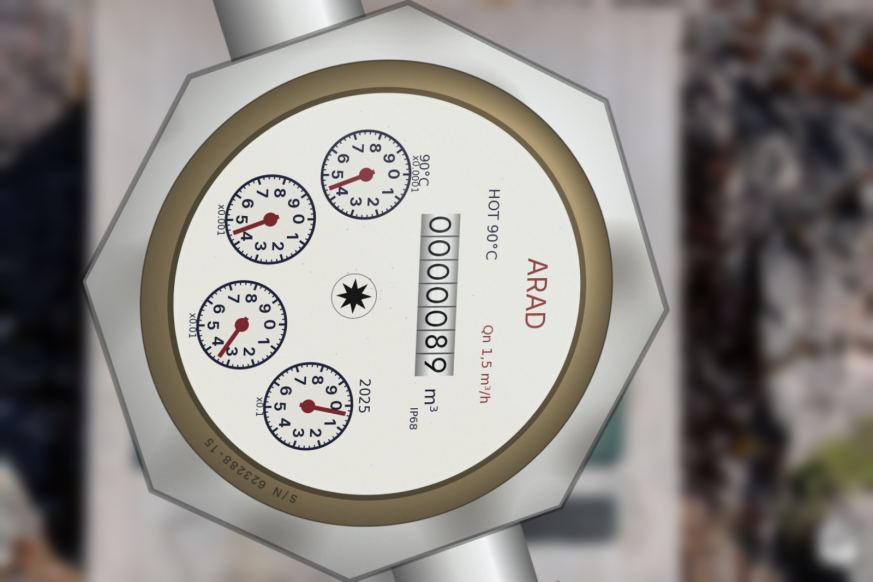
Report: 89.0344m³
